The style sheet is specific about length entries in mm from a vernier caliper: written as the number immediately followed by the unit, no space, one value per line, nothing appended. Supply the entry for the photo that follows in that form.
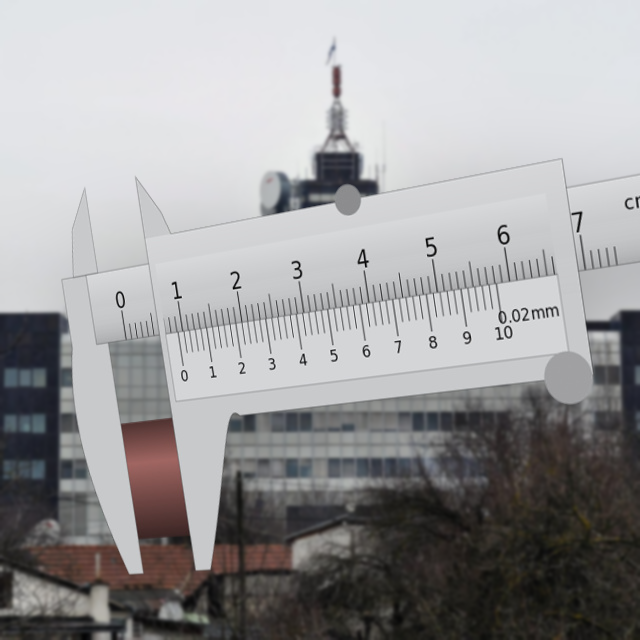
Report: 9.2mm
